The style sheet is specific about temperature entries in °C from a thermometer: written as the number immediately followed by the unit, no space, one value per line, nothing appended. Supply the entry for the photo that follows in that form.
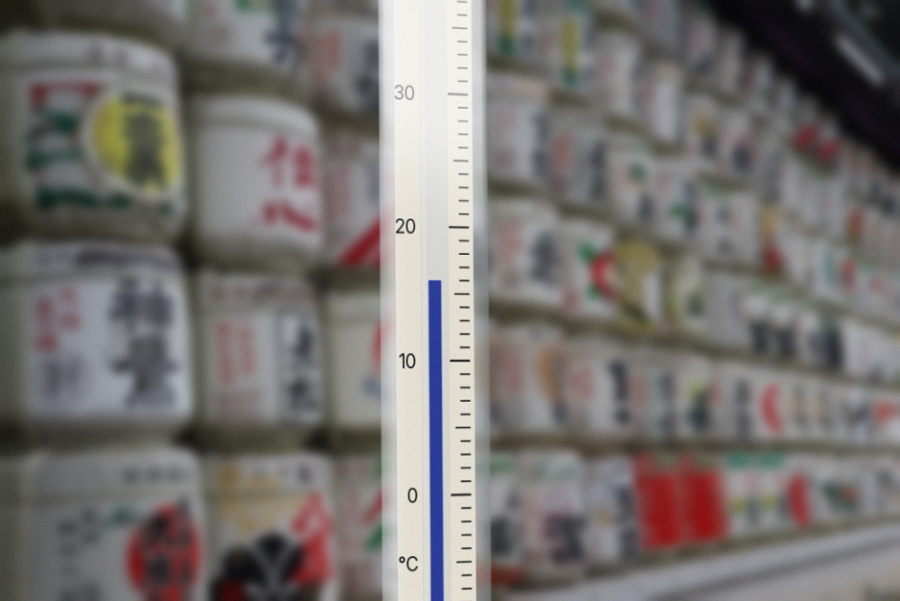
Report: 16°C
